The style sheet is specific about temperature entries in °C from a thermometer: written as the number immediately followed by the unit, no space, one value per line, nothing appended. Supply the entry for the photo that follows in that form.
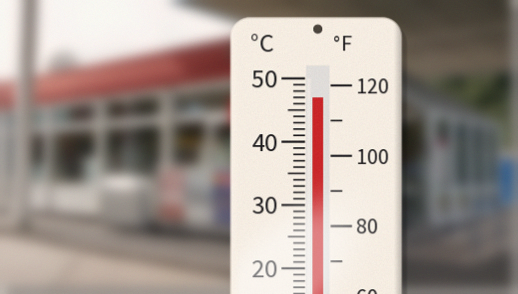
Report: 47°C
